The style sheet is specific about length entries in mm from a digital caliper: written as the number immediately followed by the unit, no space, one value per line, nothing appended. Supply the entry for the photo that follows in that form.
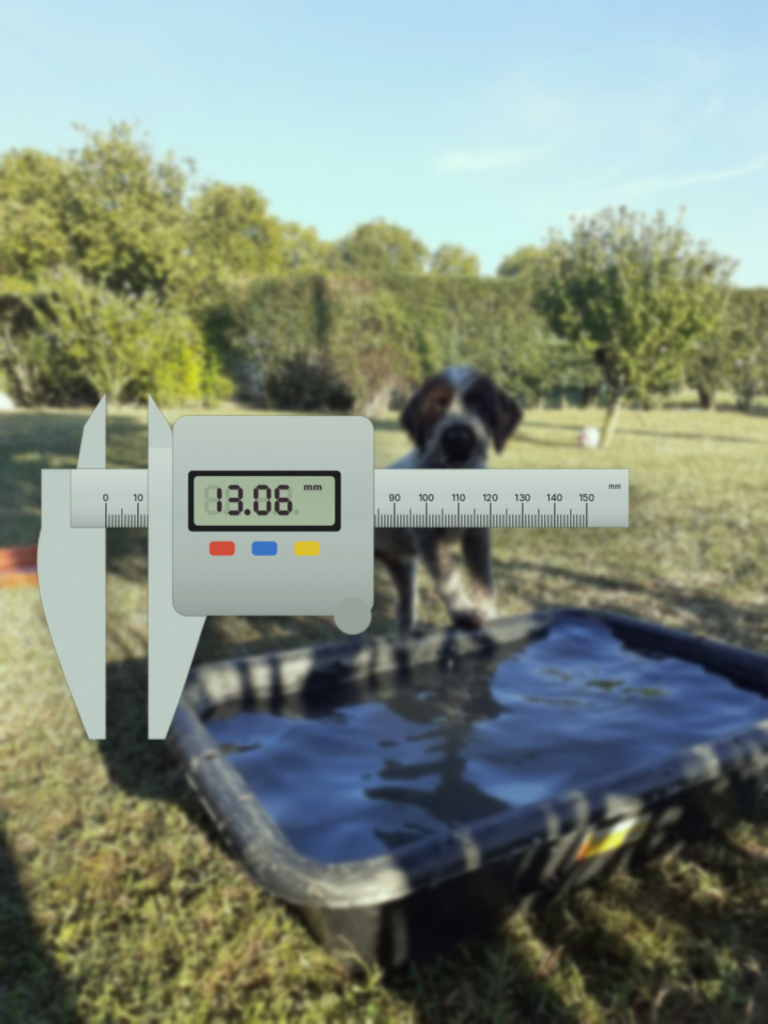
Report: 13.06mm
